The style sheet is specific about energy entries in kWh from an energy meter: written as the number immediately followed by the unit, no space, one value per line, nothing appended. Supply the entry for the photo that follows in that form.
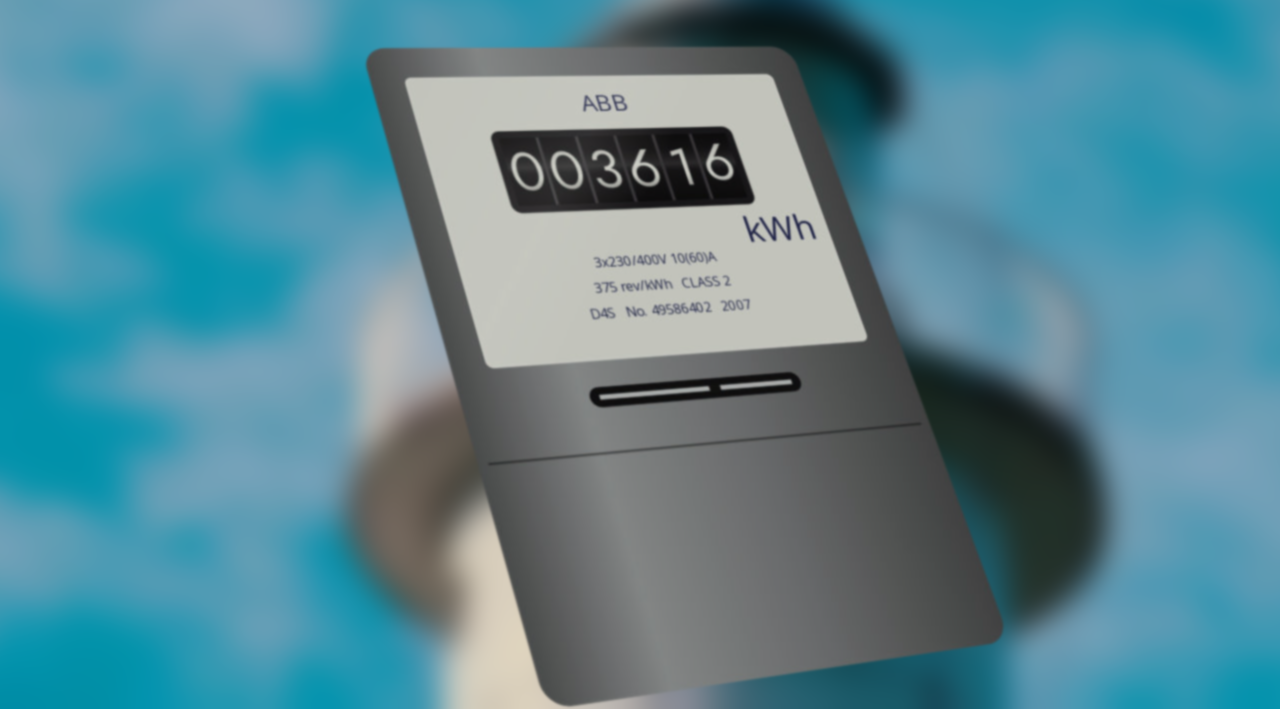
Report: 3616kWh
